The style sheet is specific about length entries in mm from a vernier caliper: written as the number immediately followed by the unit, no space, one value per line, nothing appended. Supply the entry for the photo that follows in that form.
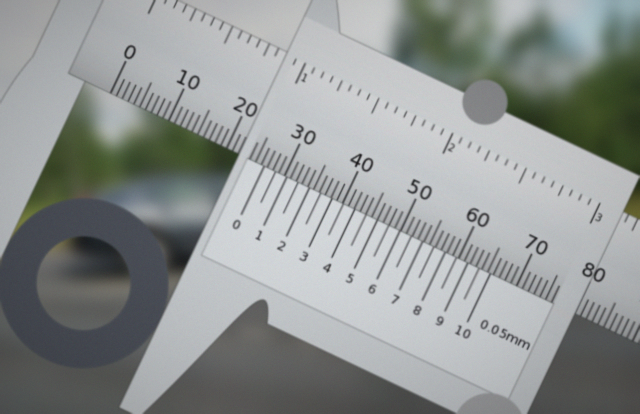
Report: 26.5mm
